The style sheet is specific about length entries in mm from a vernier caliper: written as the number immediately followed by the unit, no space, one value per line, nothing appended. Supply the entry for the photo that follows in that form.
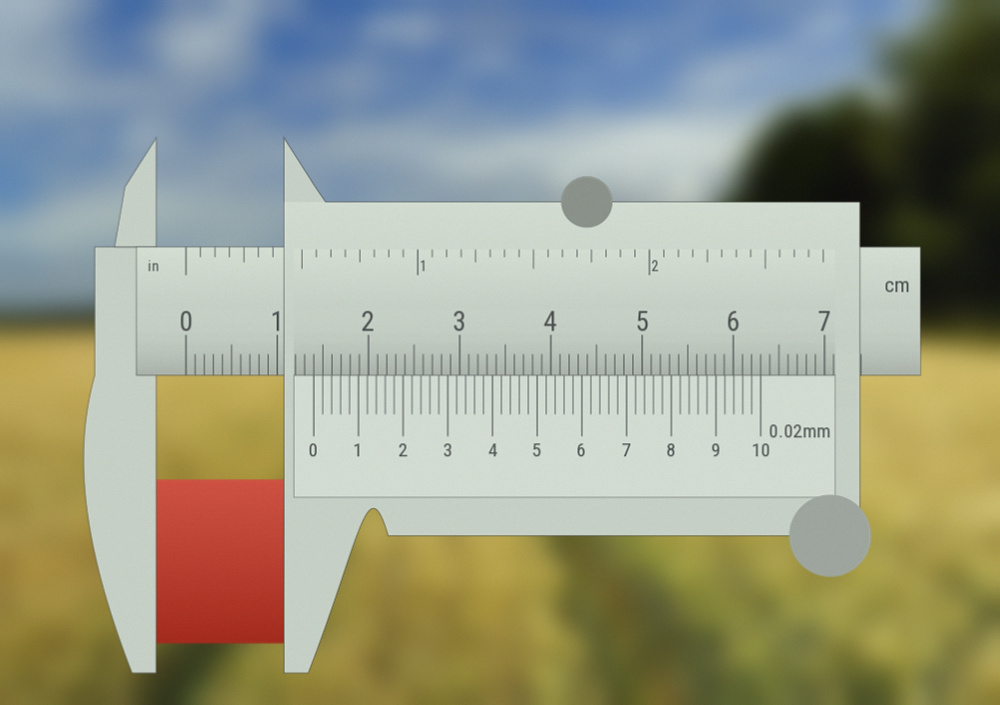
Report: 14.0mm
